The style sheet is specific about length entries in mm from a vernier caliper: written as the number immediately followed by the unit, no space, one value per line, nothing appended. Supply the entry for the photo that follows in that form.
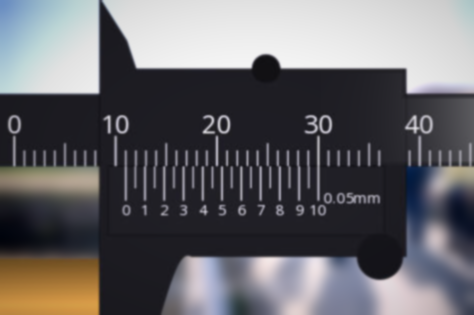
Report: 11.0mm
